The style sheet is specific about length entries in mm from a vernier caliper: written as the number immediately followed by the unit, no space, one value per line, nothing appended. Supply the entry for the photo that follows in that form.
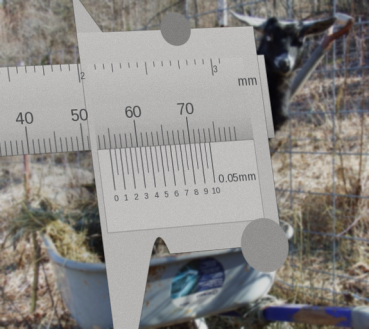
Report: 54.8mm
